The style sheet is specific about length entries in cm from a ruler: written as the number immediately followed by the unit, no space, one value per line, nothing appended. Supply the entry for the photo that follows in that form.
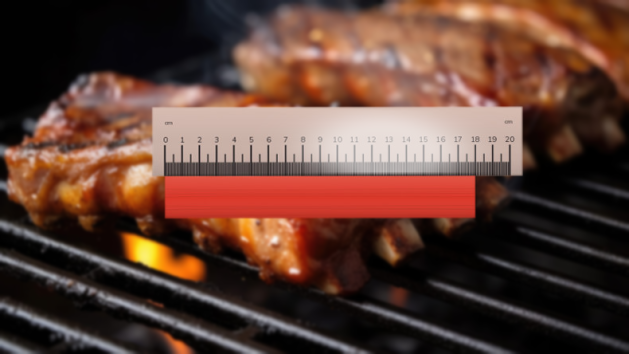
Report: 18cm
